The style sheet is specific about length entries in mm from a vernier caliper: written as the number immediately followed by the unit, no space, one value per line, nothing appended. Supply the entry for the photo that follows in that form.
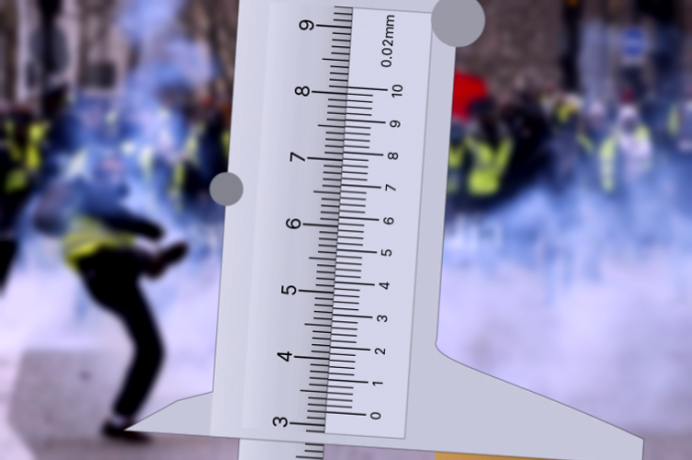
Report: 32.0mm
